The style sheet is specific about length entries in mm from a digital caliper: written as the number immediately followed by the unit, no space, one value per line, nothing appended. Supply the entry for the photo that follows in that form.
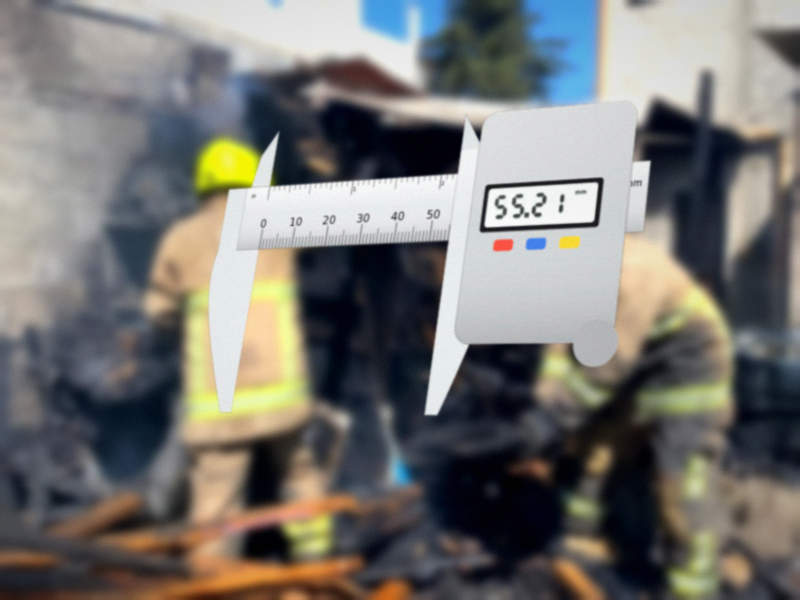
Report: 55.21mm
